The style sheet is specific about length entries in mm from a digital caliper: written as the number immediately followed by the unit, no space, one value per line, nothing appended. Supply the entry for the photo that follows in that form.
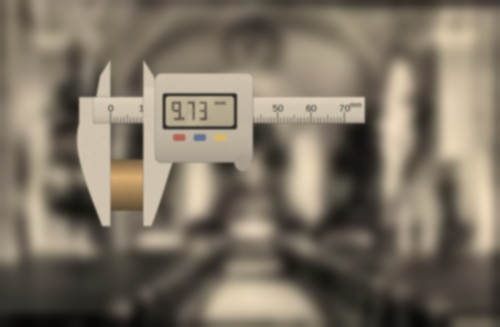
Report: 9.73mm
